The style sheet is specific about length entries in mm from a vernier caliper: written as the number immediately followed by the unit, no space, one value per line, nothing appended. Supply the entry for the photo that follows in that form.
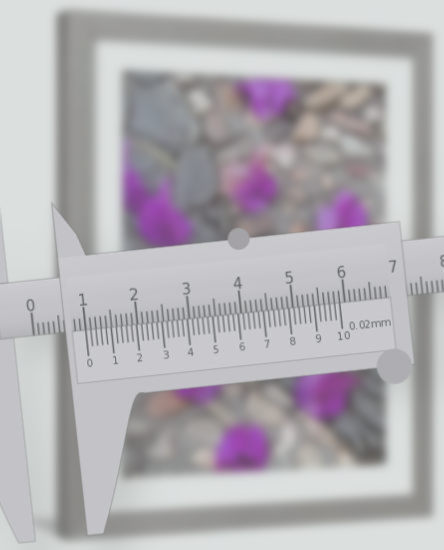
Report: 10.0mm
